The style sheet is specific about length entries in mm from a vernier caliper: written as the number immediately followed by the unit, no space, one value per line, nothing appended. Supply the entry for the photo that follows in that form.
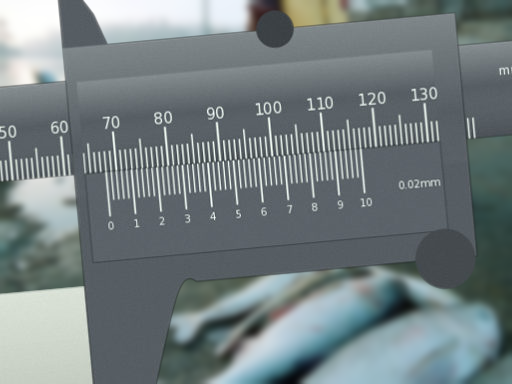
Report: 68.0mm
